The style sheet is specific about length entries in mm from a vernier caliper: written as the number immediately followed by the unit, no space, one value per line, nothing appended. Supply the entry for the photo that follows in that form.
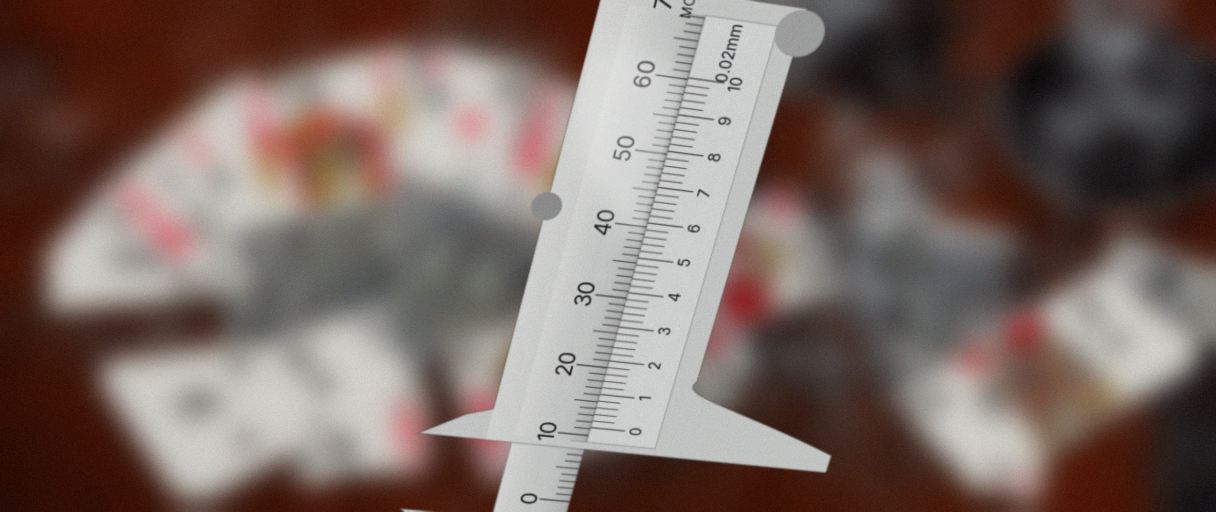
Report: 11.2mm
